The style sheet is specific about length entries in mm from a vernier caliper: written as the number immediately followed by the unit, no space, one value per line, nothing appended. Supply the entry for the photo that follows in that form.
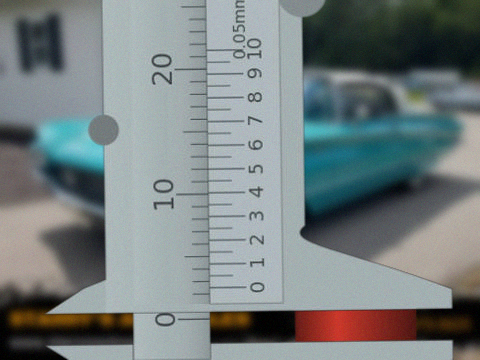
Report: 2.5mm
